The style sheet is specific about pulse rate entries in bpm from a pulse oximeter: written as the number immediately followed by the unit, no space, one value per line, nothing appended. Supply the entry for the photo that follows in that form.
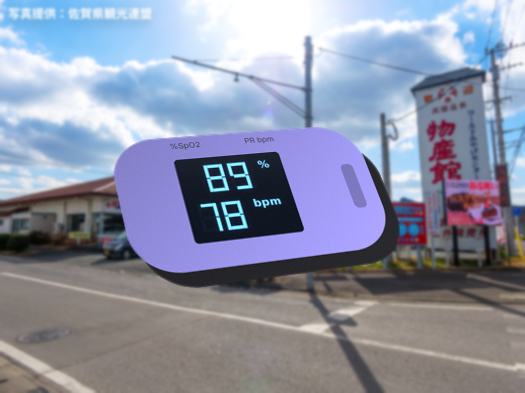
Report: 78bpm
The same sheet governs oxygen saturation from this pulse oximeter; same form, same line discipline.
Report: 89%
